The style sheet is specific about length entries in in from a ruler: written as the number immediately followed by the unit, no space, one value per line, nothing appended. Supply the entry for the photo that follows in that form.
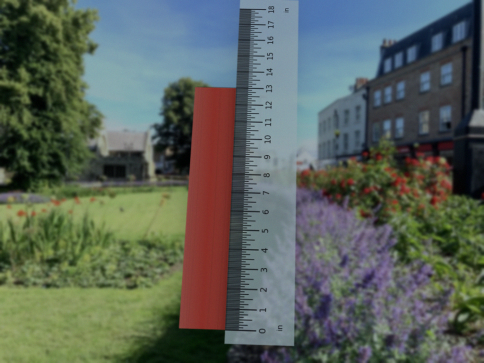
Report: 13in
